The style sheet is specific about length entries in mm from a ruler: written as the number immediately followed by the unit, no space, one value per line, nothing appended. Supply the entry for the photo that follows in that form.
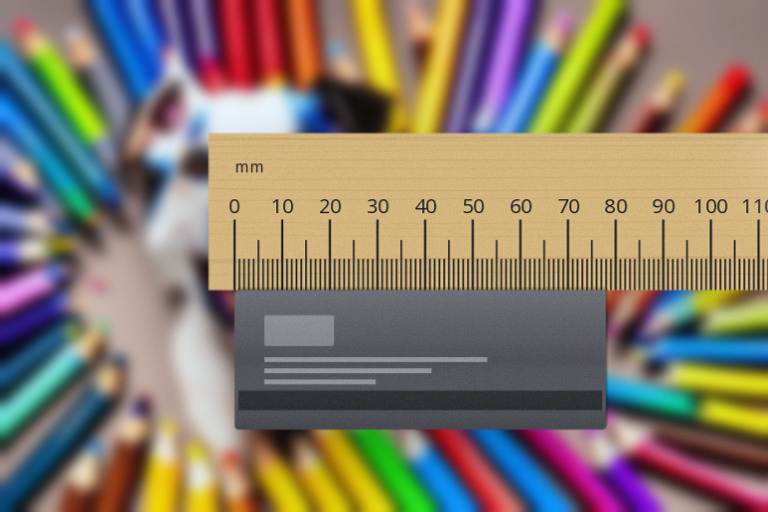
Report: 78mm
